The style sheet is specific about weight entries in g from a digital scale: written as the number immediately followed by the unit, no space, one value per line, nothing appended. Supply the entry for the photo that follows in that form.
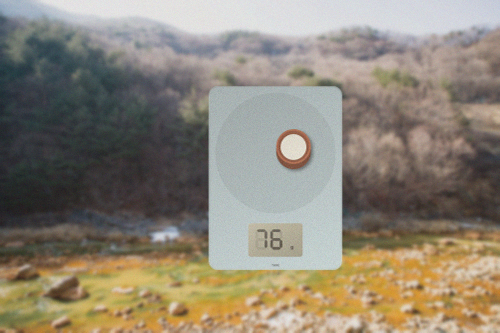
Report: 76g
